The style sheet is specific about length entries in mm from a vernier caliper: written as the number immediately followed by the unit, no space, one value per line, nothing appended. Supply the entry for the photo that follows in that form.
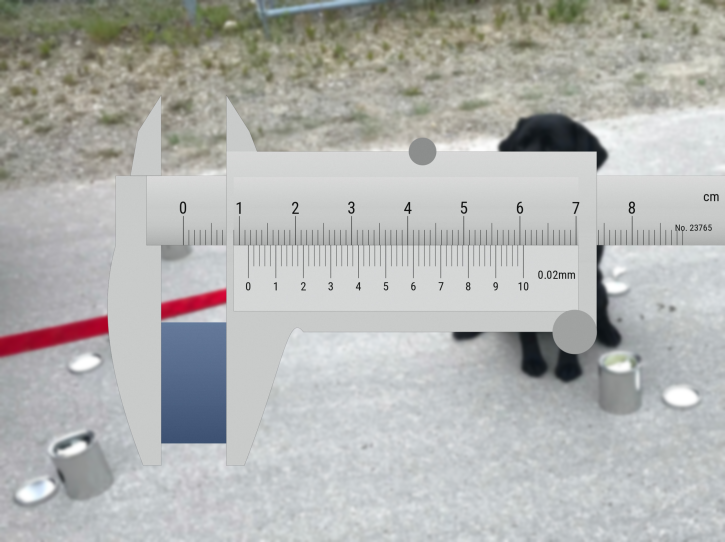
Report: 11.6mm
